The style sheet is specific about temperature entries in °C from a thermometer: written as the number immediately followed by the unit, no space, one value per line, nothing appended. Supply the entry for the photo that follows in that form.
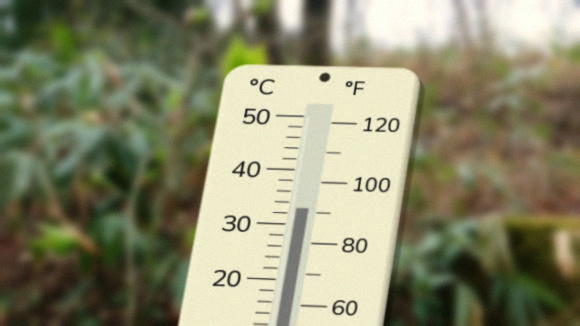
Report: 33°C
